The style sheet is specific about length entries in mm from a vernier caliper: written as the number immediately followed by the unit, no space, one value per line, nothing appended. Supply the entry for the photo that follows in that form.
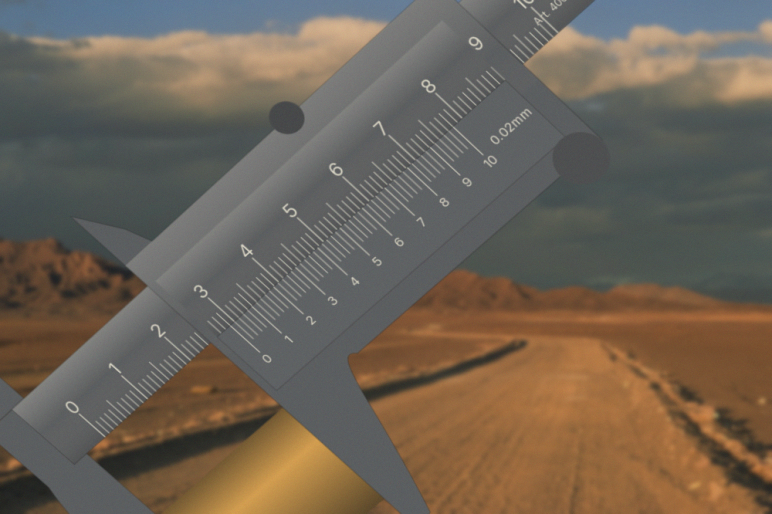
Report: 29.0mm
